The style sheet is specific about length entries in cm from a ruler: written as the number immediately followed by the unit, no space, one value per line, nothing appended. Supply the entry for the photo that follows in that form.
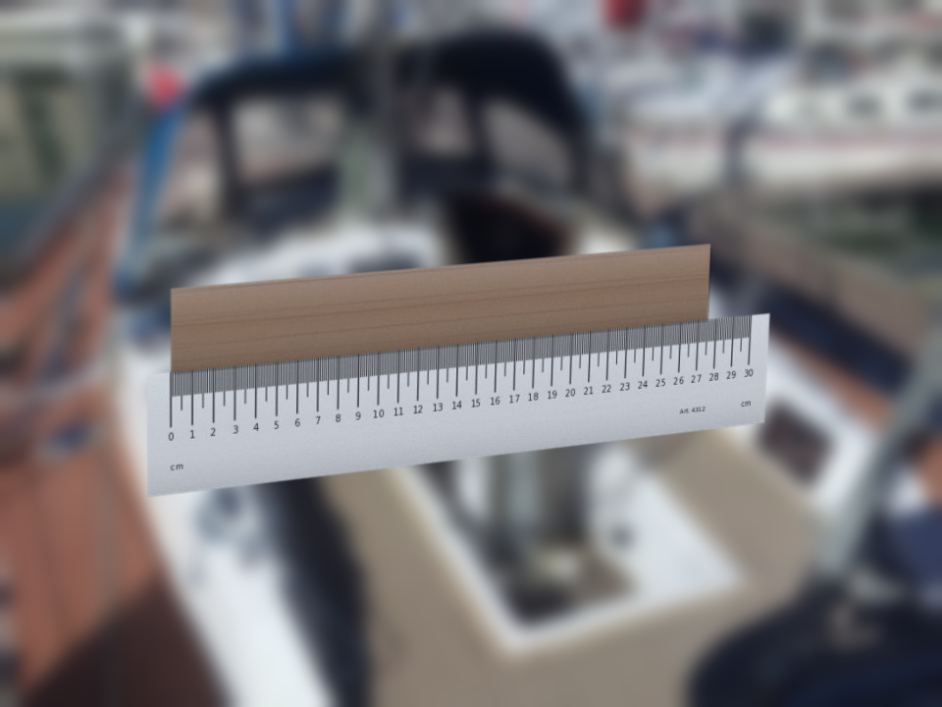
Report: 27.5cm
